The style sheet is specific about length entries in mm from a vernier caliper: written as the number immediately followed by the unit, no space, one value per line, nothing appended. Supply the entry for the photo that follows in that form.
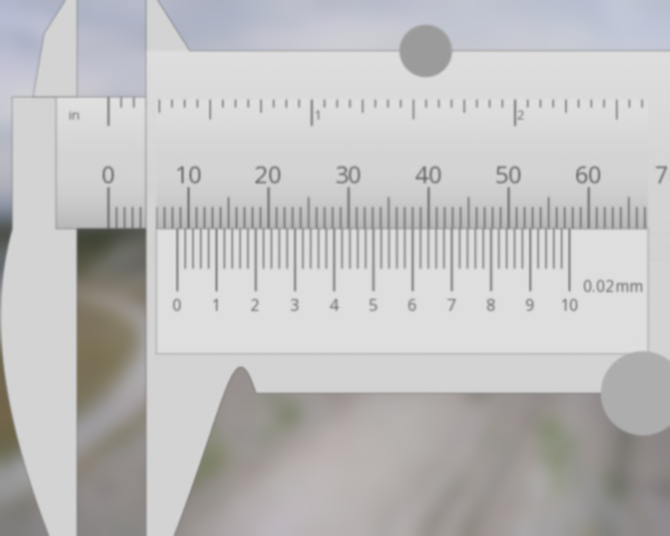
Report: 8.6mm
